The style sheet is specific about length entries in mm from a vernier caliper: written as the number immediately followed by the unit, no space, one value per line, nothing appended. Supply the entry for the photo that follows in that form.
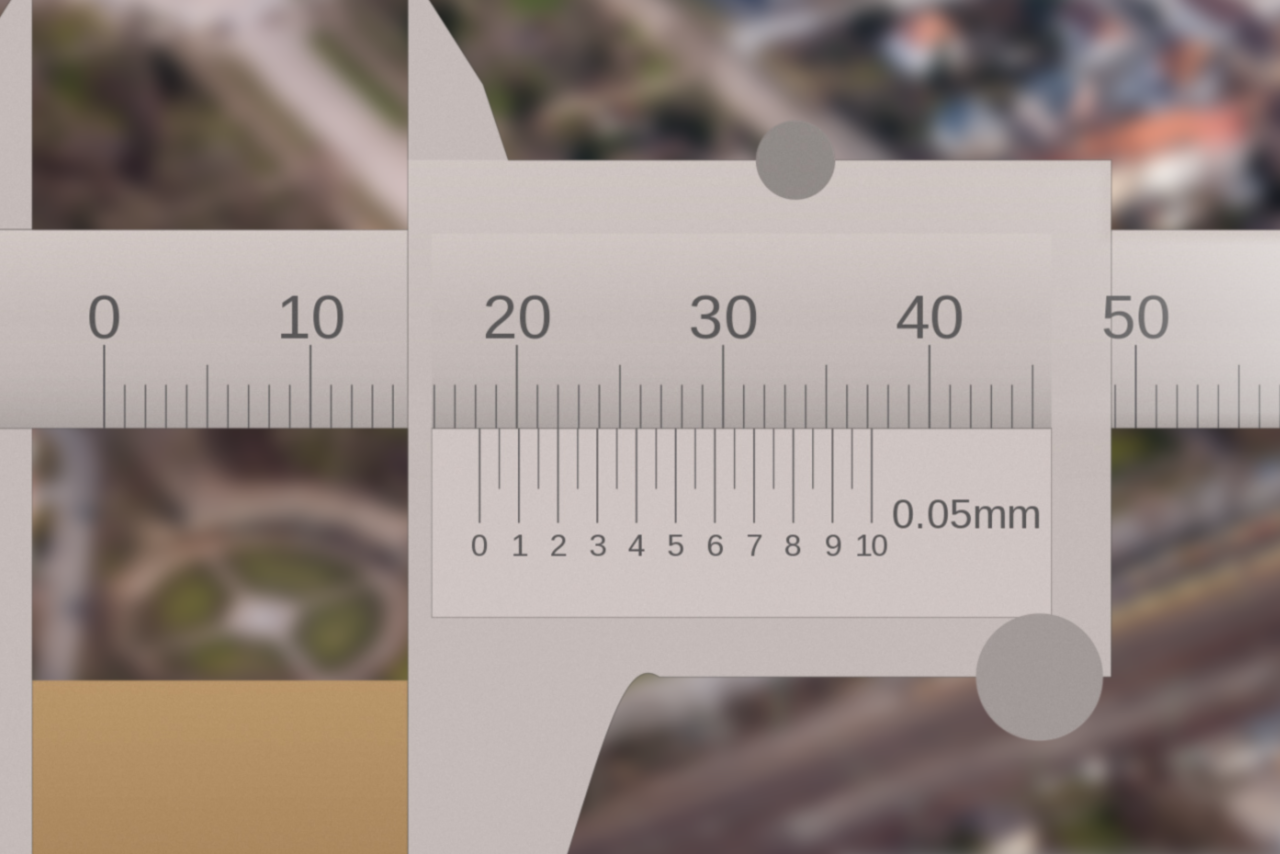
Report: 18.2mm
